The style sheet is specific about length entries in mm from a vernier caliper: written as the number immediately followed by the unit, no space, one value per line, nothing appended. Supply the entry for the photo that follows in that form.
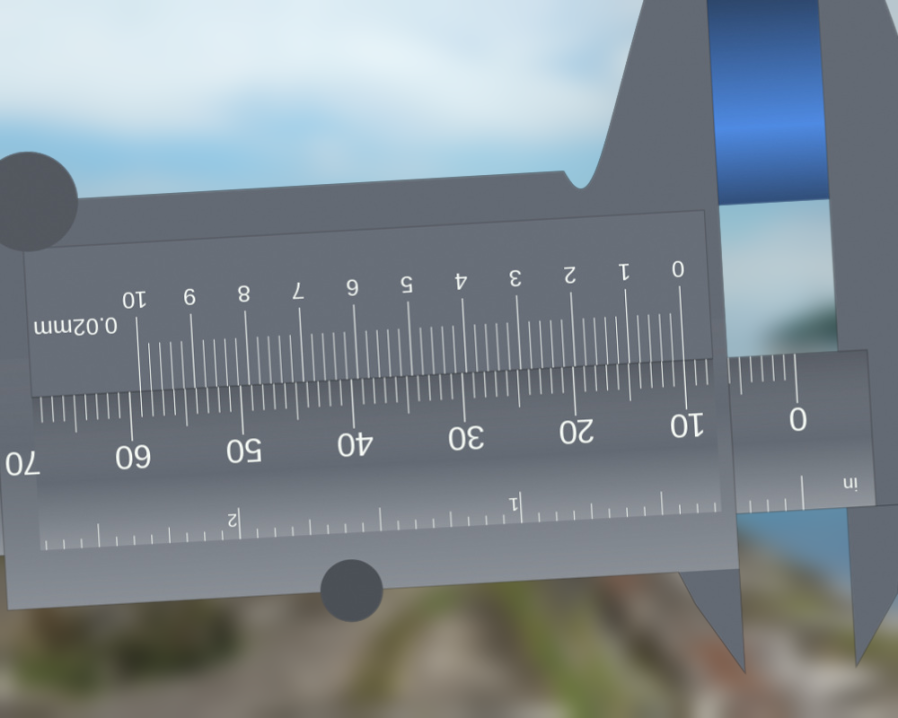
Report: 10.0mm
